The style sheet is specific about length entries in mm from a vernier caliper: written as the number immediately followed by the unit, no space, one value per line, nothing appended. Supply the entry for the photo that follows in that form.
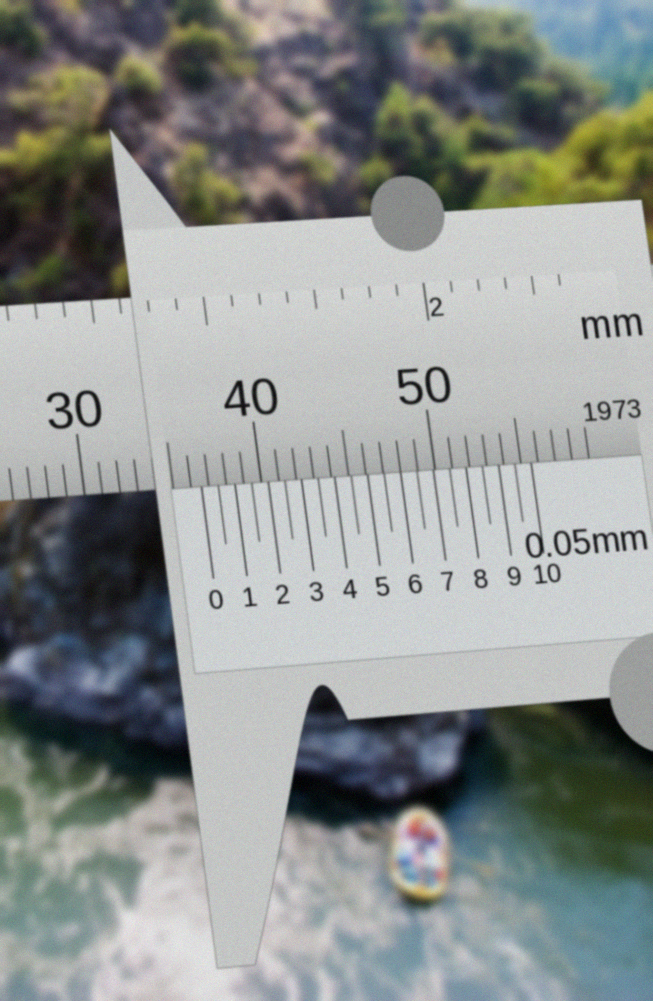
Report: 36.6mm
